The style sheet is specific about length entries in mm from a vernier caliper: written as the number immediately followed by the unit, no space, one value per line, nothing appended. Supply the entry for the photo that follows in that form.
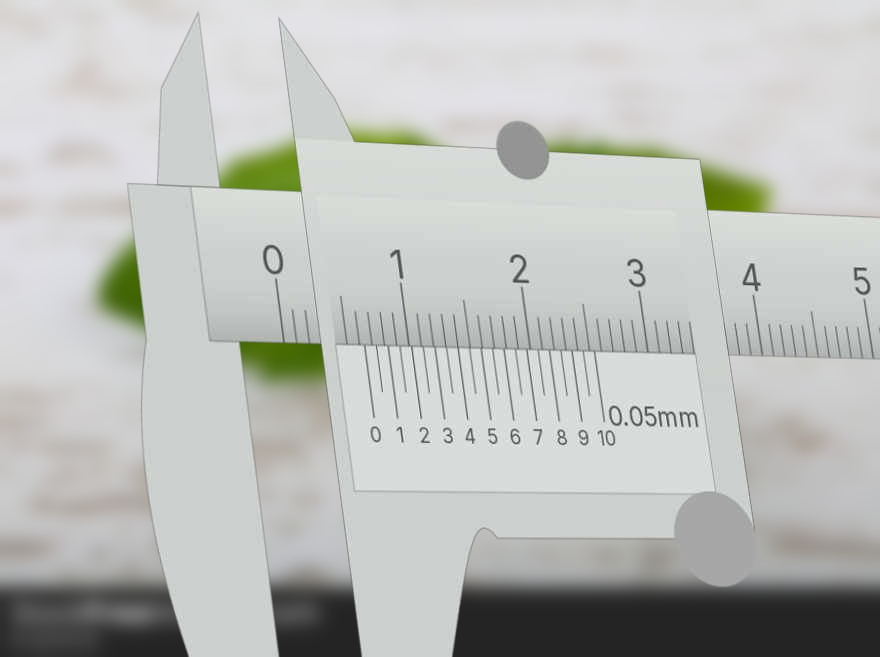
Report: 6.4mm
